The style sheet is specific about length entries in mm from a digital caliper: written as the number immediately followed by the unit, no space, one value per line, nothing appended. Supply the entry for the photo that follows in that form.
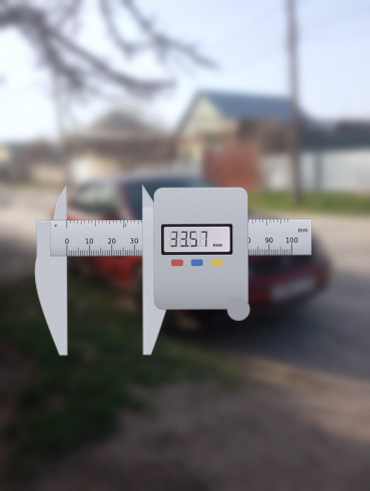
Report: 33.57mm
